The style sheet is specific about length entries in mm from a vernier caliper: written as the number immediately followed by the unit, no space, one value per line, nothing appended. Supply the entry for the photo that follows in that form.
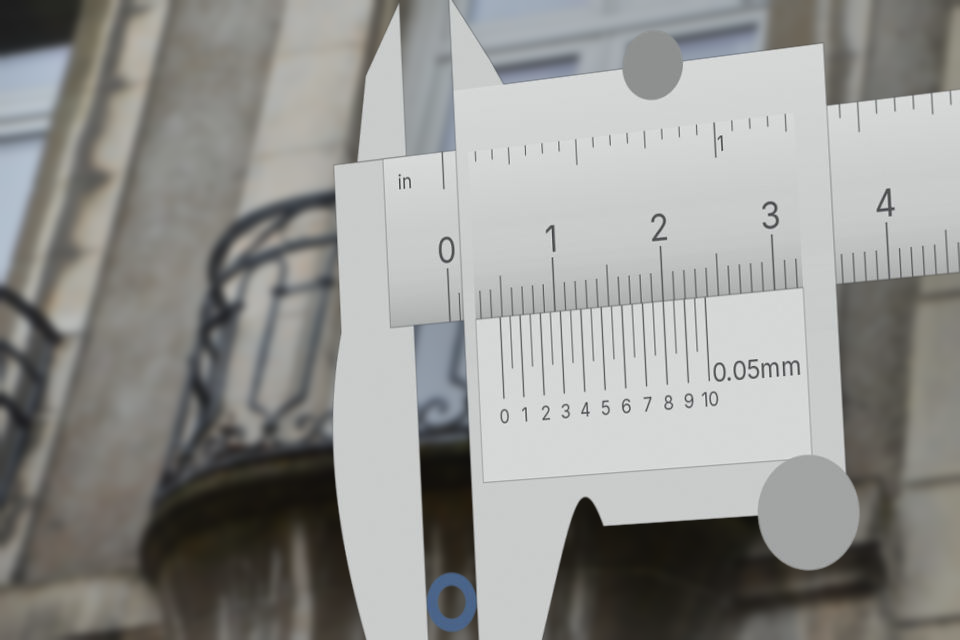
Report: 4.8mm
